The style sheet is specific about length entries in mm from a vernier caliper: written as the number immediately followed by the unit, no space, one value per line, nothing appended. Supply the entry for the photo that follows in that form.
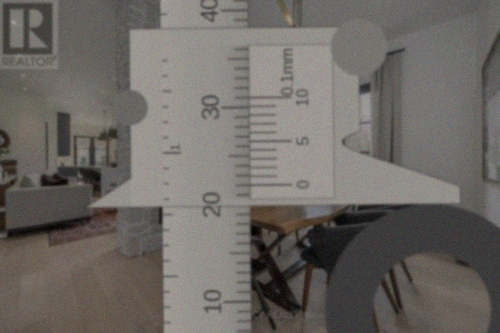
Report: 22.0mm
